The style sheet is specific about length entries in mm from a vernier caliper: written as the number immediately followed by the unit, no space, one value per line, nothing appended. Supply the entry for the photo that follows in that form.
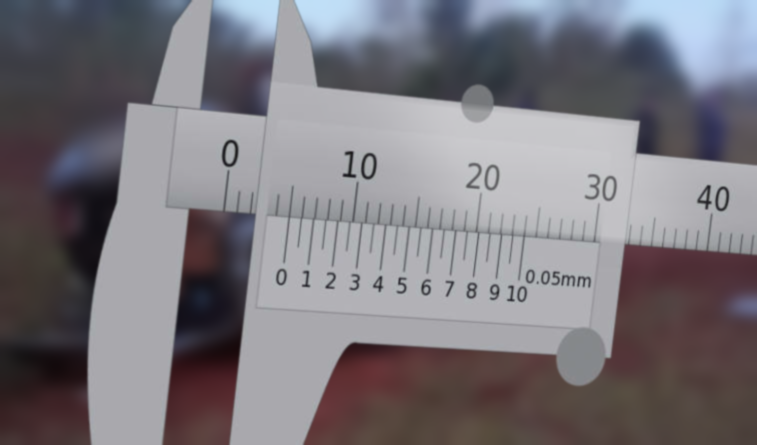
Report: 5.0mm
